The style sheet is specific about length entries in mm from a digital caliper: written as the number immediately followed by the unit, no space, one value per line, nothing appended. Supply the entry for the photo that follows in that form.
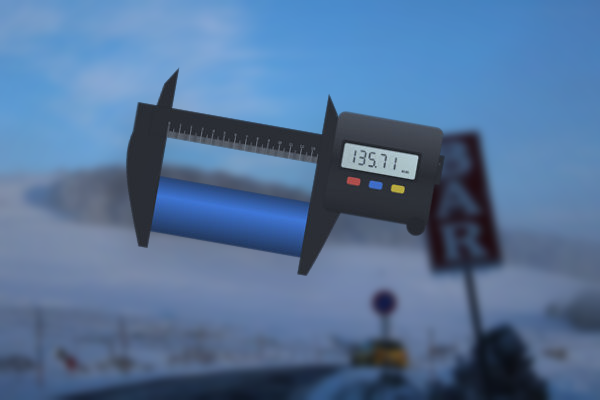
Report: 135.71mm
